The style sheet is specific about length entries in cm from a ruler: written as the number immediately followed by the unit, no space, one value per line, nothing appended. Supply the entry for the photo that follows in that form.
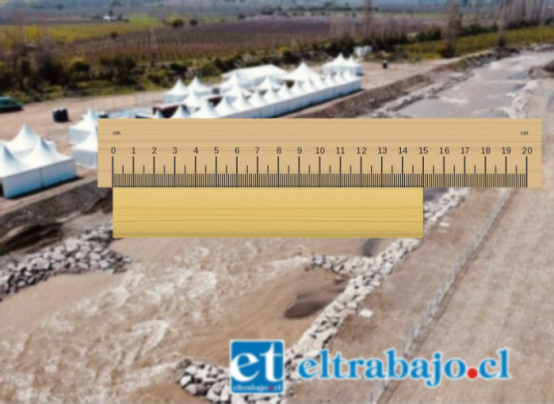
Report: 15cm
